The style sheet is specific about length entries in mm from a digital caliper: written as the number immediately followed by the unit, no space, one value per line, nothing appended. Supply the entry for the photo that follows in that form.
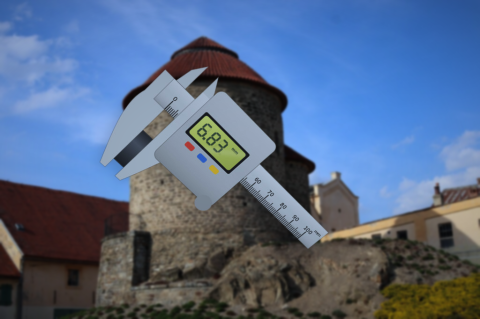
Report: 6.83mm
